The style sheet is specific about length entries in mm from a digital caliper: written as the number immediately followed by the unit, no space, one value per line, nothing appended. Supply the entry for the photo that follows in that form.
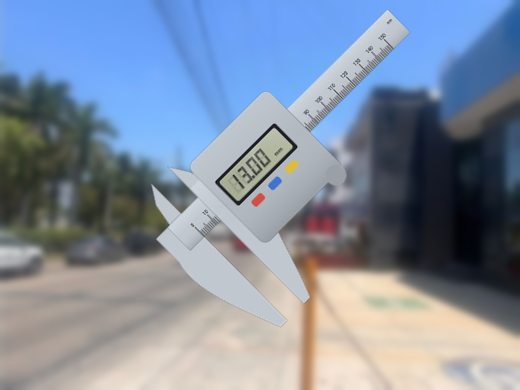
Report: 13.00mm
